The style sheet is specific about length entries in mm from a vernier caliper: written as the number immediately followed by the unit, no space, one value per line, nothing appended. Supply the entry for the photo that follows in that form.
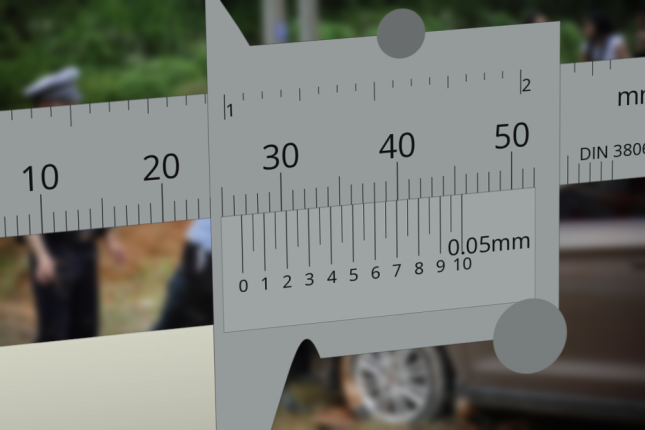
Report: 26.6mm
